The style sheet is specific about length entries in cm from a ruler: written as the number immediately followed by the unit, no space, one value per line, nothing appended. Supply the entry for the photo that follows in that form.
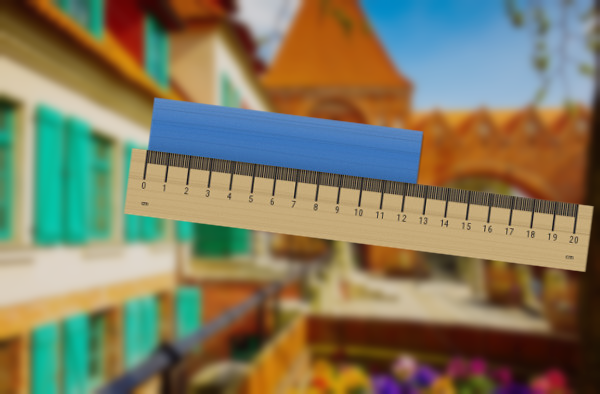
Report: 12.5cm
